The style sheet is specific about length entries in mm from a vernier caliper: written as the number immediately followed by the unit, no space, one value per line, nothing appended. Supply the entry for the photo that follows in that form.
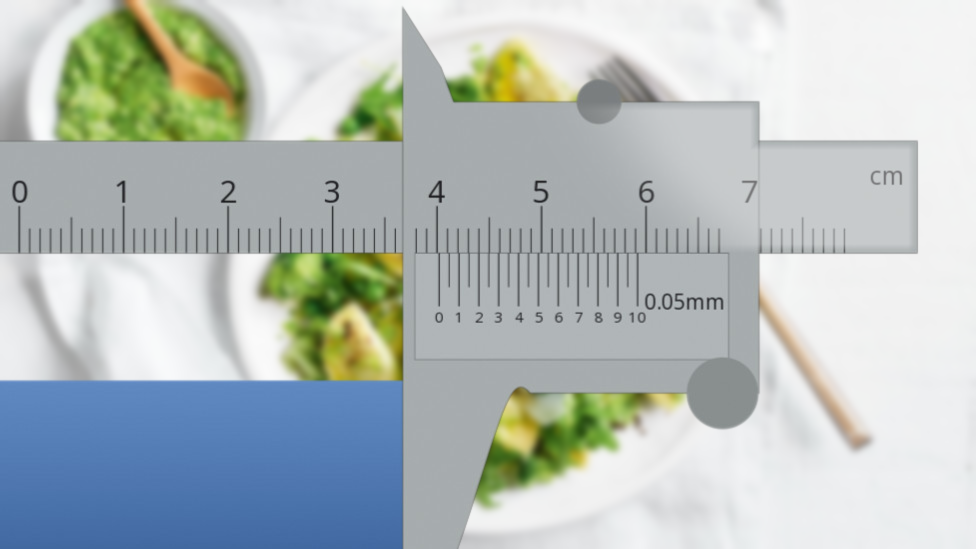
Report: 40.2mm
